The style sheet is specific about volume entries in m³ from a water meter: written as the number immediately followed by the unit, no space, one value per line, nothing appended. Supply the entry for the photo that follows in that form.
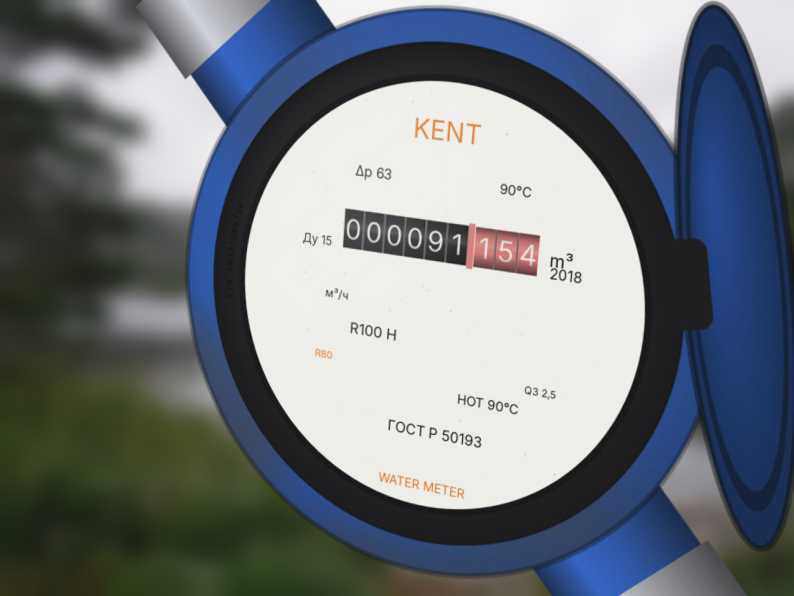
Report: 91.154m³
